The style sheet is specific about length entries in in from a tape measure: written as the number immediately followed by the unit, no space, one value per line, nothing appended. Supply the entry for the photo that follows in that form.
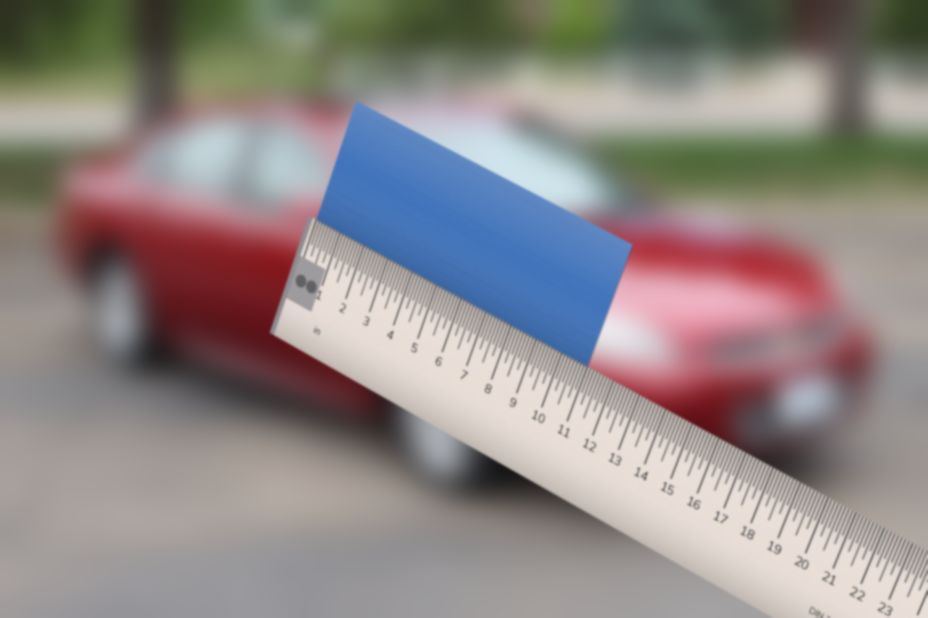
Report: 11in
